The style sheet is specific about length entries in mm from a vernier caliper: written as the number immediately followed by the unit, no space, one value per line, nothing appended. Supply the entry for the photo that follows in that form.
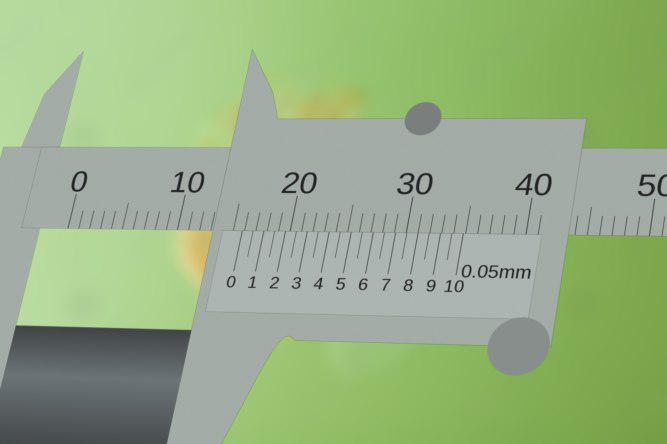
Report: 15.8mm
